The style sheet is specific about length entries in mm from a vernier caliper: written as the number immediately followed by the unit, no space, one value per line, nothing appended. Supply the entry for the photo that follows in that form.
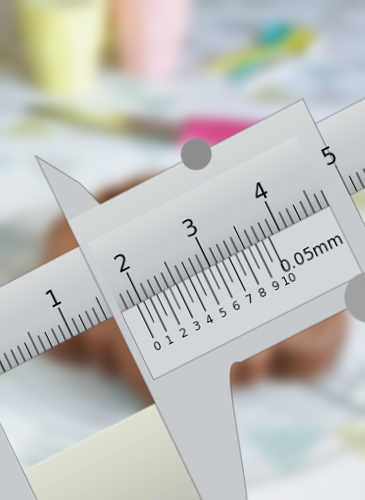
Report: 19.4mm
